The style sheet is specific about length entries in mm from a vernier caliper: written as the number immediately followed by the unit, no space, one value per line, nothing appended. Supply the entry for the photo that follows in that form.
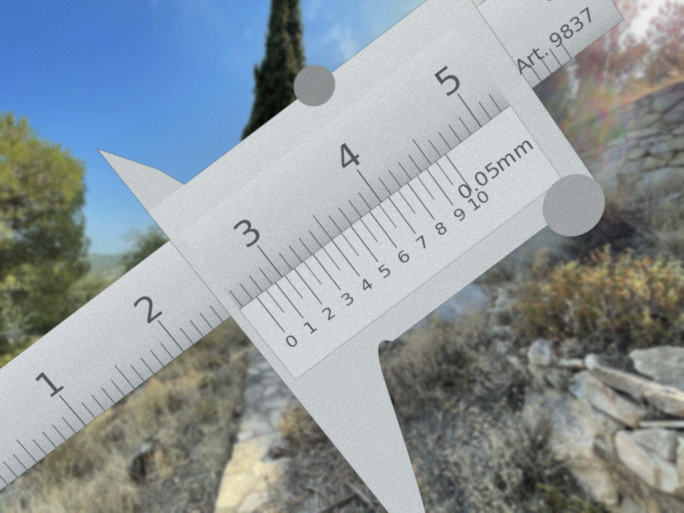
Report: 27.4mm
